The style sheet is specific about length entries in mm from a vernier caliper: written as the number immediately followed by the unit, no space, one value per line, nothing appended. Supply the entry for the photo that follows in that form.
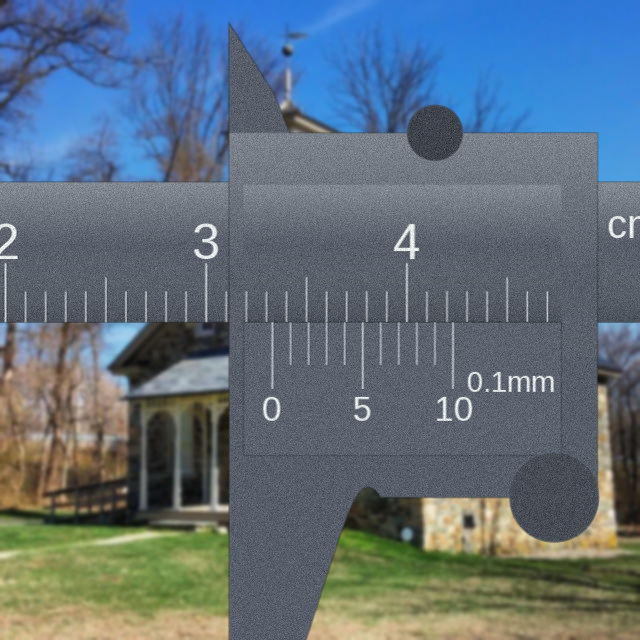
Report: 33.3mm
